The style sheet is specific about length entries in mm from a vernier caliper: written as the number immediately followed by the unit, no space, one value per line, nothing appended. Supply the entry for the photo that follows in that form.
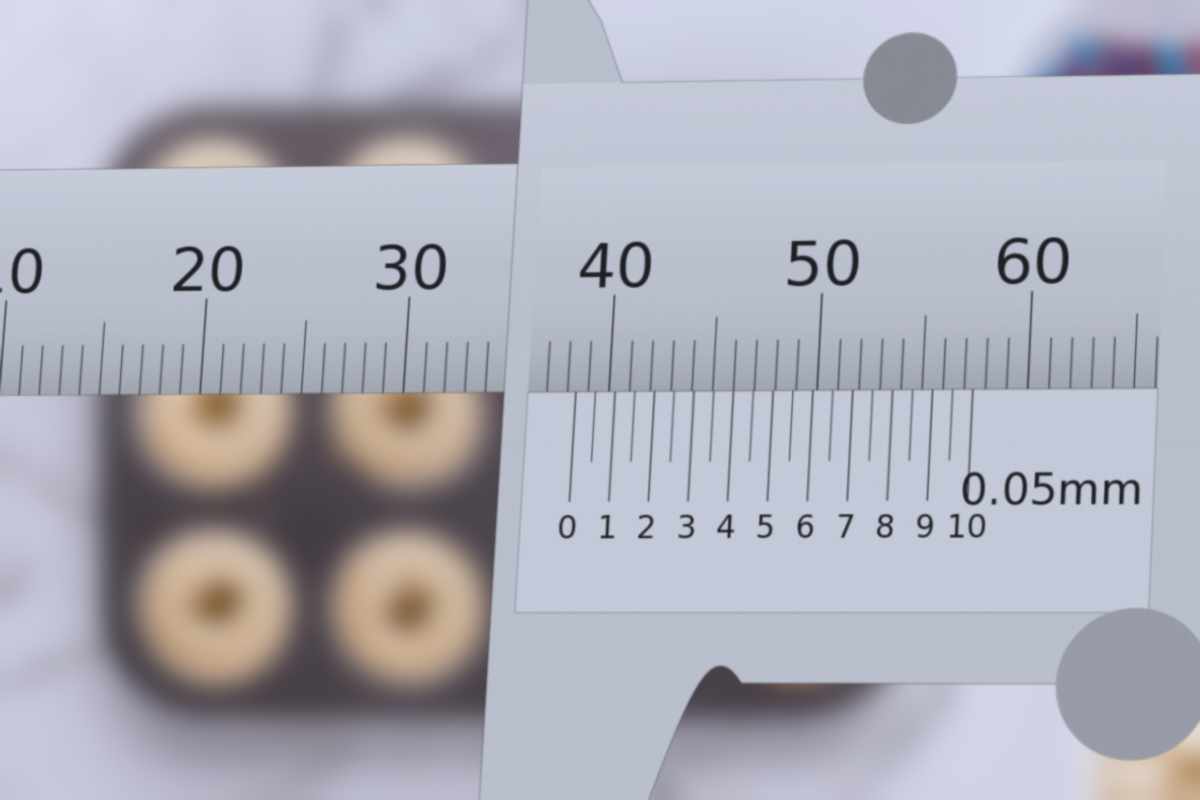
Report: 38.4mm
